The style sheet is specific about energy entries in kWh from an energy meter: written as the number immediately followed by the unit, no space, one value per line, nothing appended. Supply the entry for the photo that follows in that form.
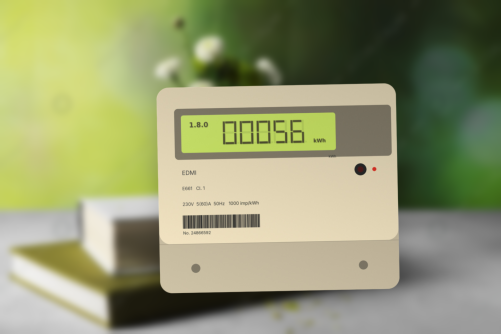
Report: 56kWh
